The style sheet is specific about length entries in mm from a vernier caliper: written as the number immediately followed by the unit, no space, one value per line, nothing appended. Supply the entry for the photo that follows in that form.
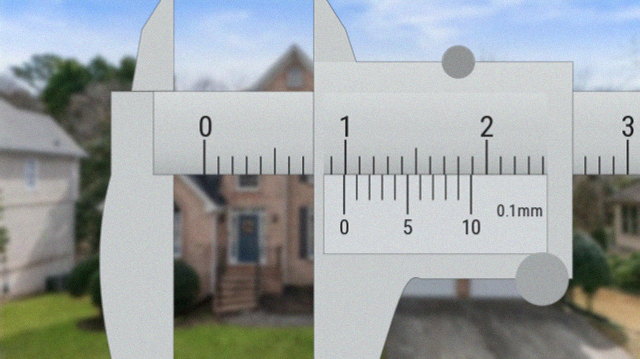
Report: 9.9mm
